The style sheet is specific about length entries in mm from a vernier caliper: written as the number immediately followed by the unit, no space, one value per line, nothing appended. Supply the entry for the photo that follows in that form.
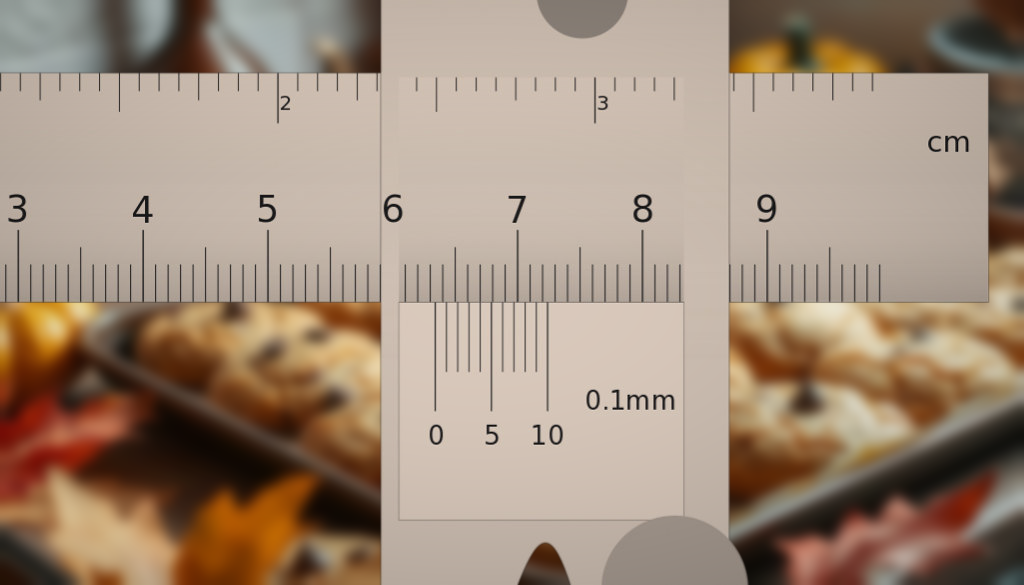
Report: 63.4mm
